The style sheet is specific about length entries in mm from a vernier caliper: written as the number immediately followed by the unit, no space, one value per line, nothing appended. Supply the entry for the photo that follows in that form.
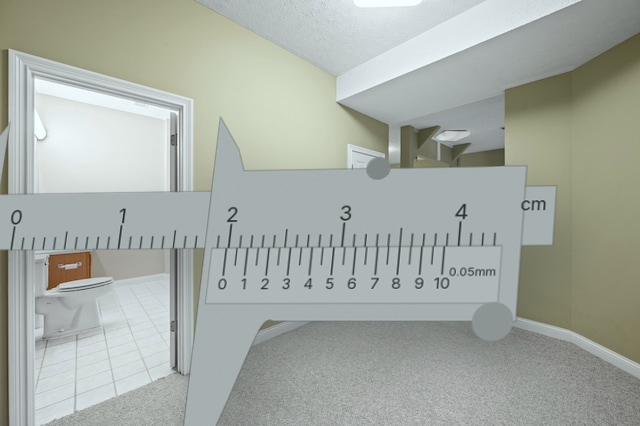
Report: 19.8mm
